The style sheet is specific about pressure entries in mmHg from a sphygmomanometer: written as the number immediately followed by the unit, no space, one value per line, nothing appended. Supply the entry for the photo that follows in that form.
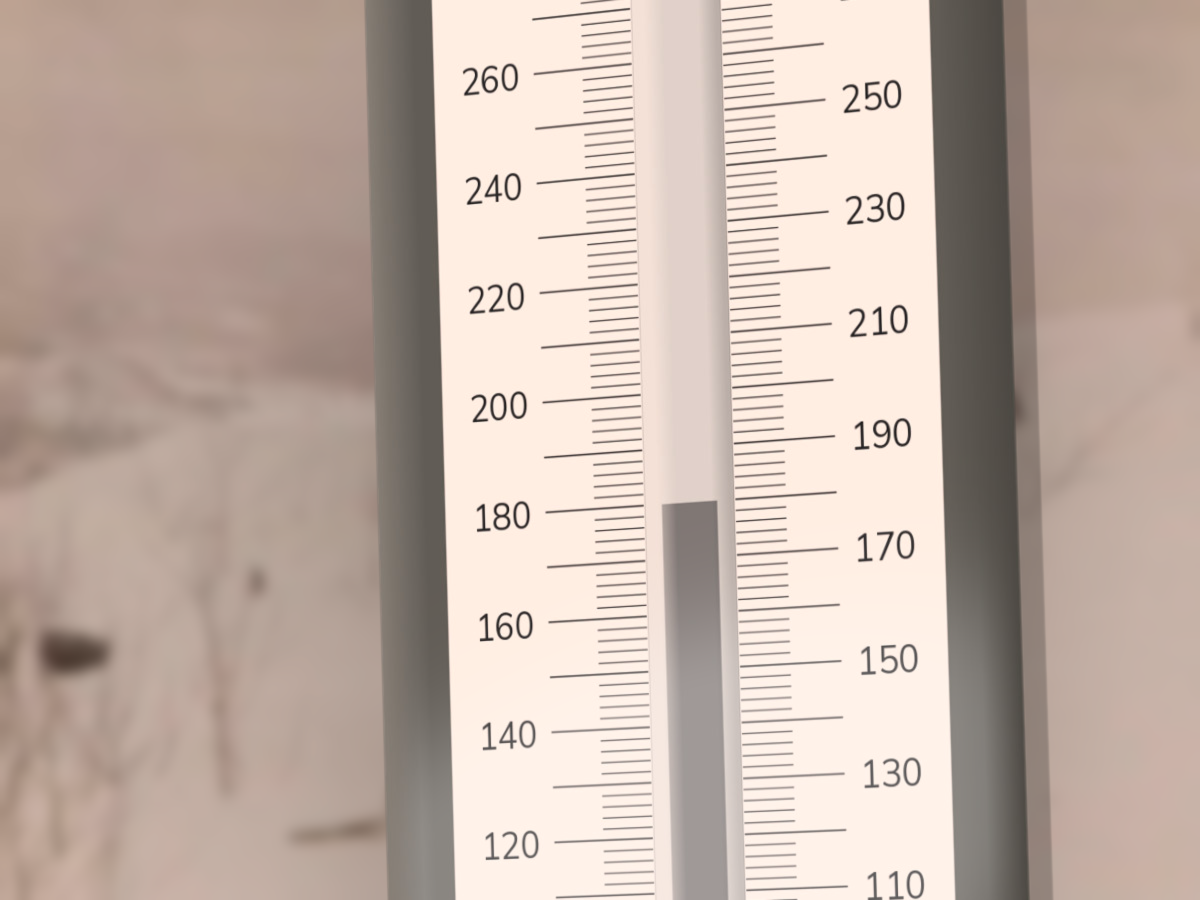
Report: 180mmHg
